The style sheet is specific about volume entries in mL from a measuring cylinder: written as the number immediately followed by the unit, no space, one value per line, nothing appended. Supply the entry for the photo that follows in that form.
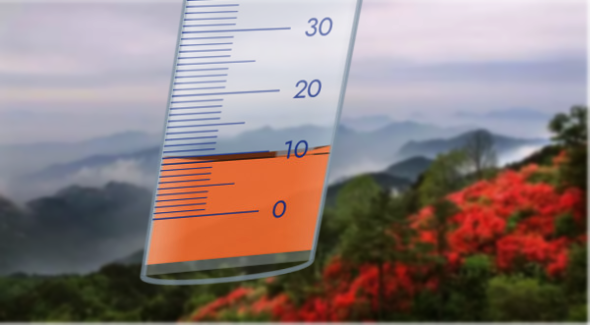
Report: 9mL
